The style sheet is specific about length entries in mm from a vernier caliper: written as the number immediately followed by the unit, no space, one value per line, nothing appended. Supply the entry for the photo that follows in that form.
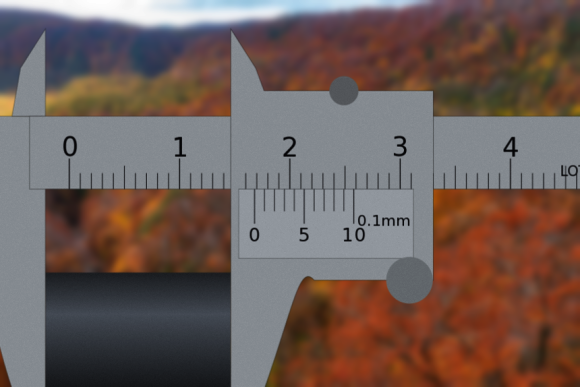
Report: 16.8mm
